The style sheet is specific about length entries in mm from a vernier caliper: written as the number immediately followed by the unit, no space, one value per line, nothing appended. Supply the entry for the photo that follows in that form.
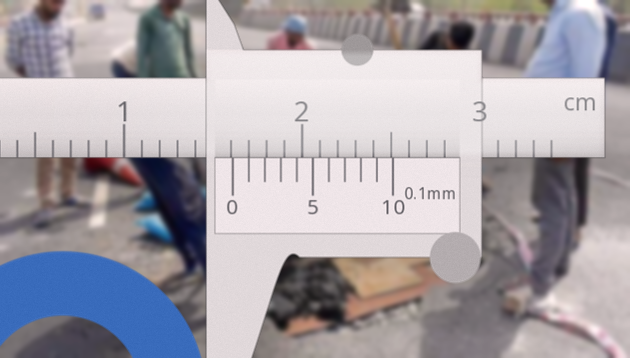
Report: 16.1mm
